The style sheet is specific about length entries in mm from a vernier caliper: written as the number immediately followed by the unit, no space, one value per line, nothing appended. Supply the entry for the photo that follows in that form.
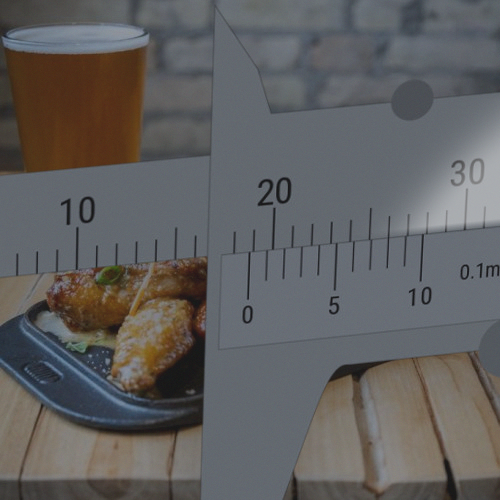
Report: 18.8mm
